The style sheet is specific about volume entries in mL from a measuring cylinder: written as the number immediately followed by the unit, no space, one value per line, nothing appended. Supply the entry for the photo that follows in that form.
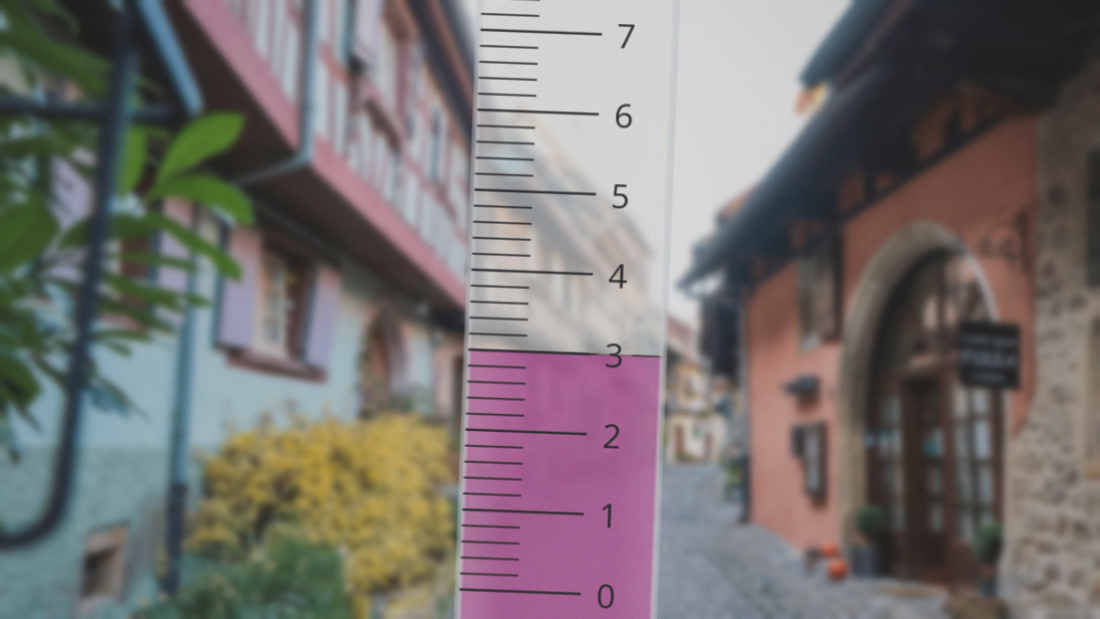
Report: 3mL
